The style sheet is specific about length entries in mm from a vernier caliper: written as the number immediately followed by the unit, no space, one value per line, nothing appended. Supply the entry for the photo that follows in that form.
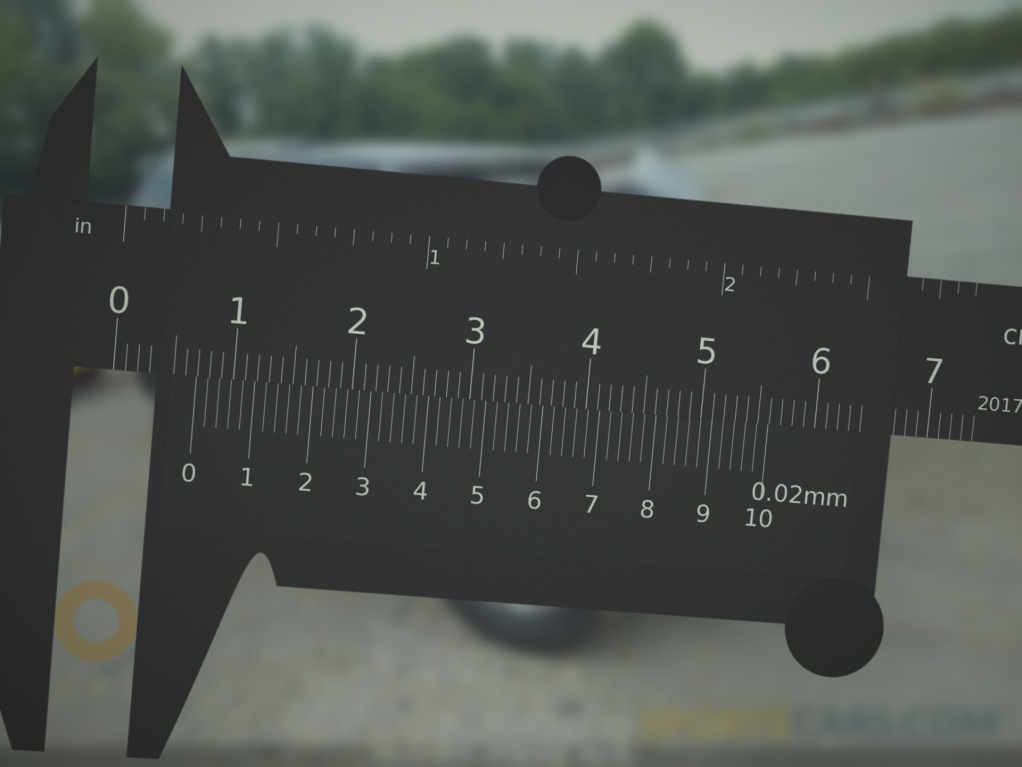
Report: 6.9mm
